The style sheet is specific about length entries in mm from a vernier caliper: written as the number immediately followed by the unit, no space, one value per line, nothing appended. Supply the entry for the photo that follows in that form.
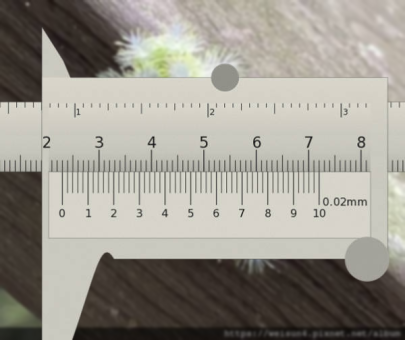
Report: 23.0mm
